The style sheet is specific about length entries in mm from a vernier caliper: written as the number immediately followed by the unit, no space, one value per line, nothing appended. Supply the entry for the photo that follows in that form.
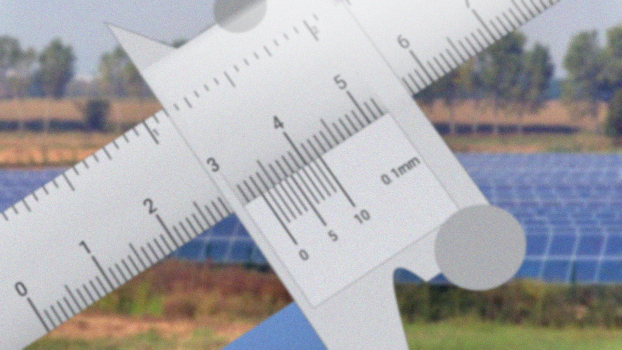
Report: 33.0mm
